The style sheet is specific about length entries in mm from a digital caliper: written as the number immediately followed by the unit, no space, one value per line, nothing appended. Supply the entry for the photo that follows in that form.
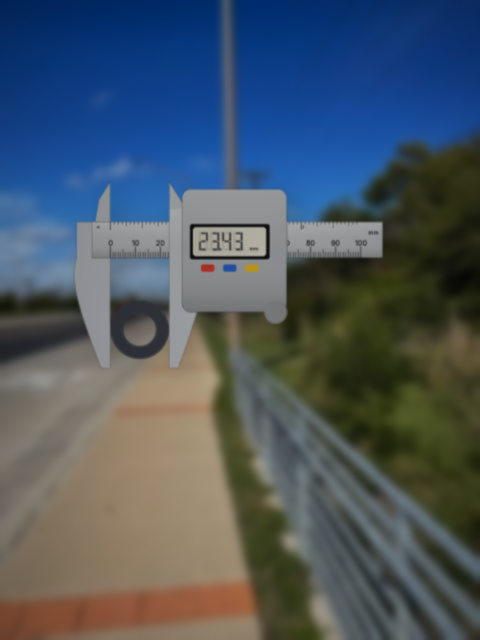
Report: 23.43mm
